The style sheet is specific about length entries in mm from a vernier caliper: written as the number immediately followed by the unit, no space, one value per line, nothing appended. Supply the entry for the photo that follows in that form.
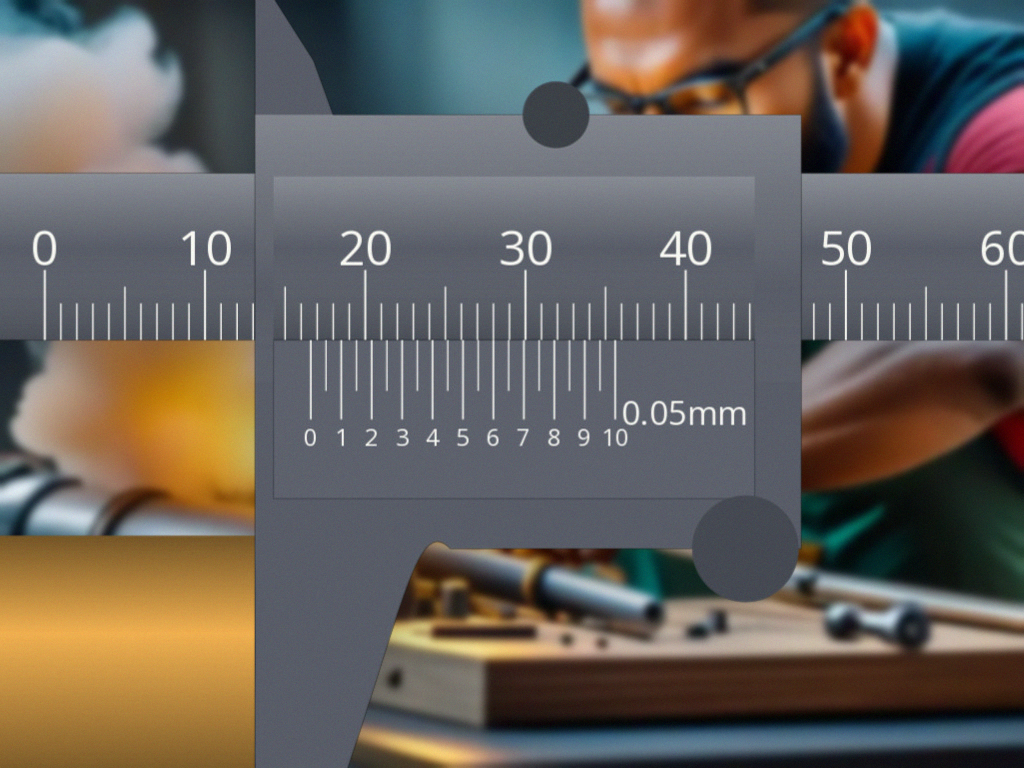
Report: 16.6mm
